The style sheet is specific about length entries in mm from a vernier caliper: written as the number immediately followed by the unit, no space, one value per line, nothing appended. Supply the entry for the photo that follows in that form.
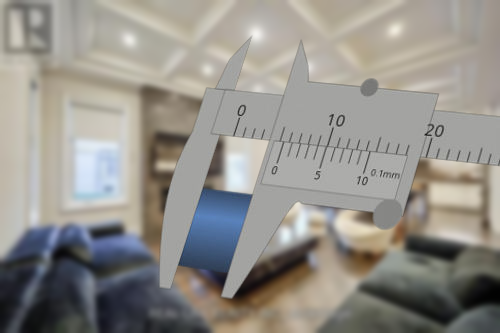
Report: 5.4mm
